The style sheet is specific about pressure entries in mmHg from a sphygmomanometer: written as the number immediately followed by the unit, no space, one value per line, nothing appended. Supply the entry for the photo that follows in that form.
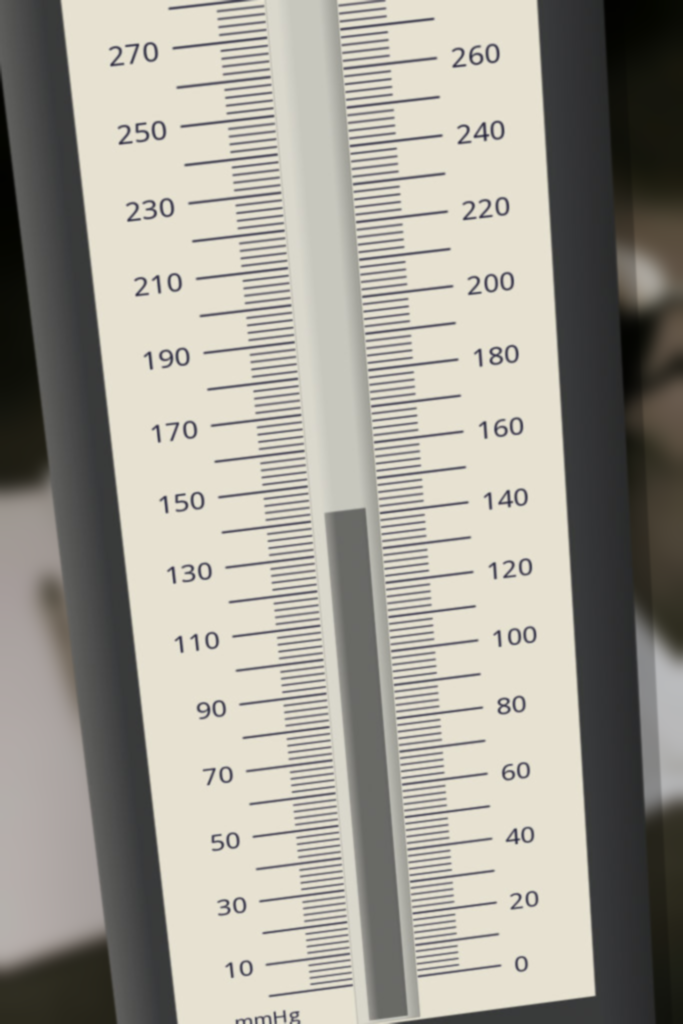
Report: 142mmHg
